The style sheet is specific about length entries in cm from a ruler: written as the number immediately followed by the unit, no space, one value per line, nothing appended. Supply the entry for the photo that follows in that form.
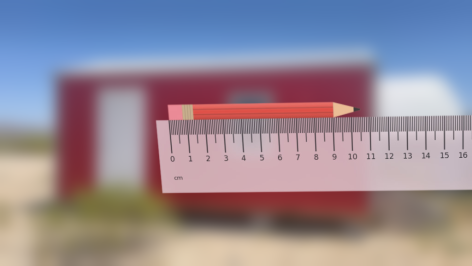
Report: 10.5cm
